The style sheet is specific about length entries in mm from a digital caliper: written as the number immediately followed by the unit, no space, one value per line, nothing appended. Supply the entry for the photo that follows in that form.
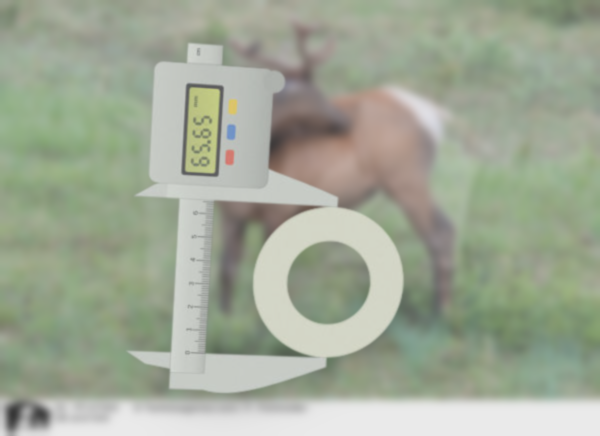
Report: 65.65mm
